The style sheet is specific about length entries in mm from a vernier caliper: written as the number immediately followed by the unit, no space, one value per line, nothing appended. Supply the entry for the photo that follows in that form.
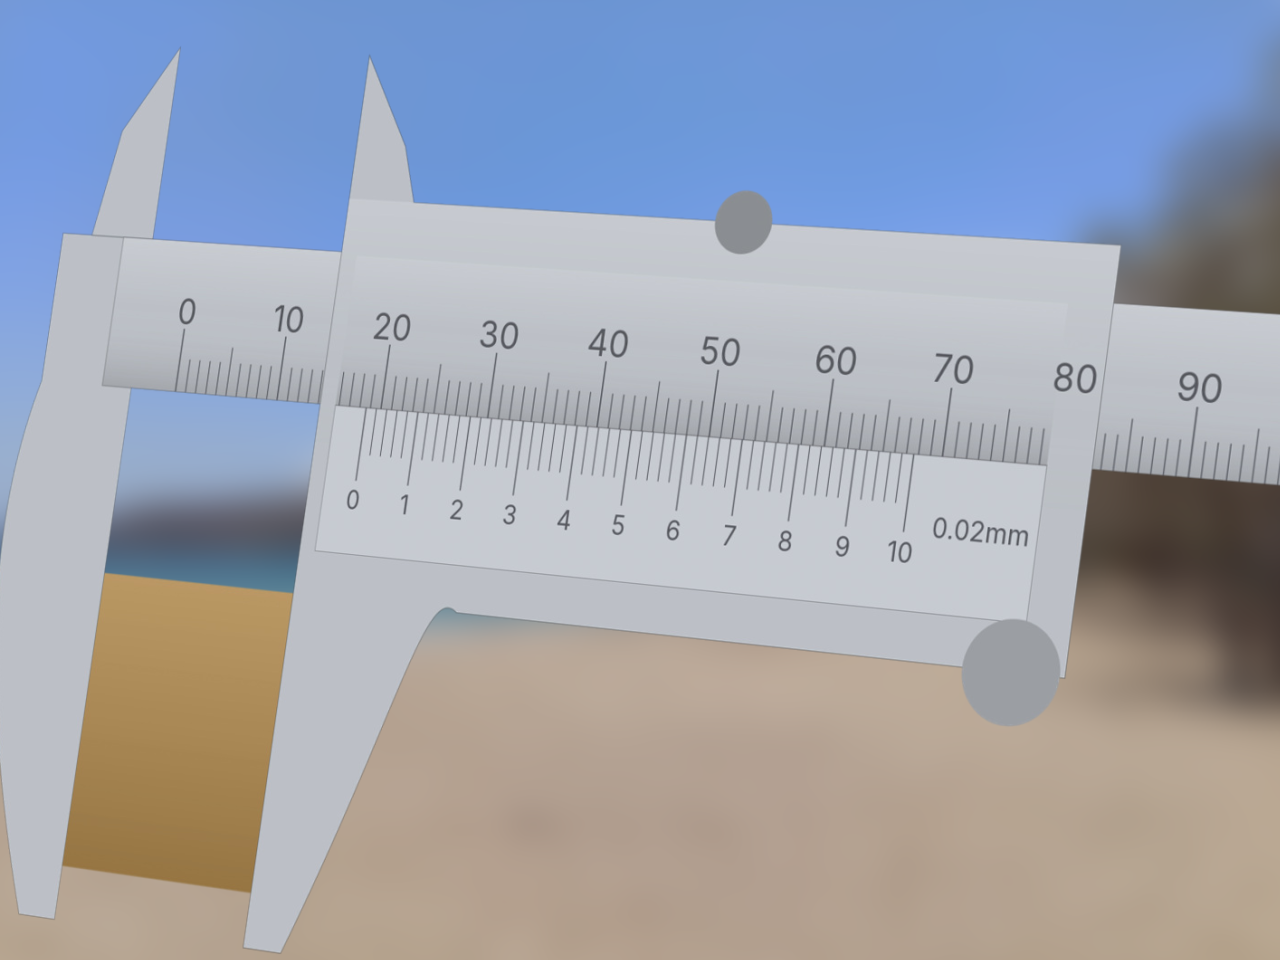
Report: 18.6mm
